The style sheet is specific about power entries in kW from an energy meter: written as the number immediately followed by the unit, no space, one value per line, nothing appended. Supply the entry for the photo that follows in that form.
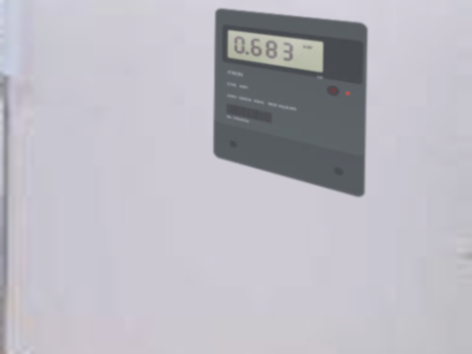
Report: 0.683kW
